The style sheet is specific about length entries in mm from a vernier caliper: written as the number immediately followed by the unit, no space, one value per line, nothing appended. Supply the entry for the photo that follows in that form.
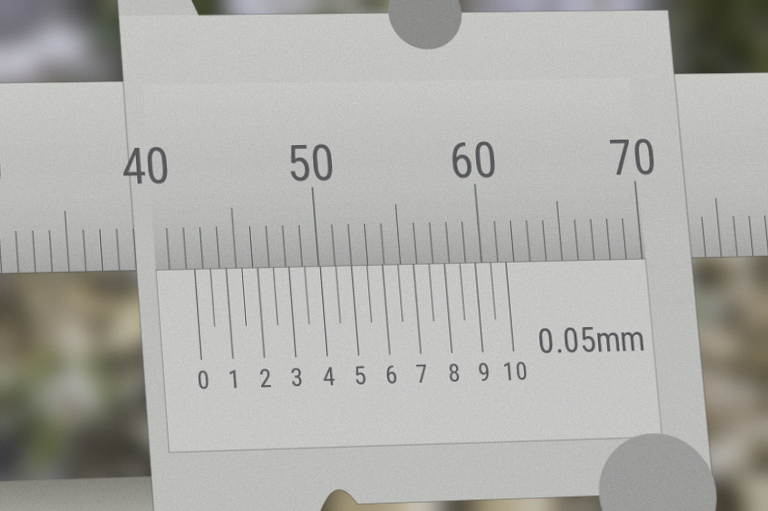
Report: 42.5mm
